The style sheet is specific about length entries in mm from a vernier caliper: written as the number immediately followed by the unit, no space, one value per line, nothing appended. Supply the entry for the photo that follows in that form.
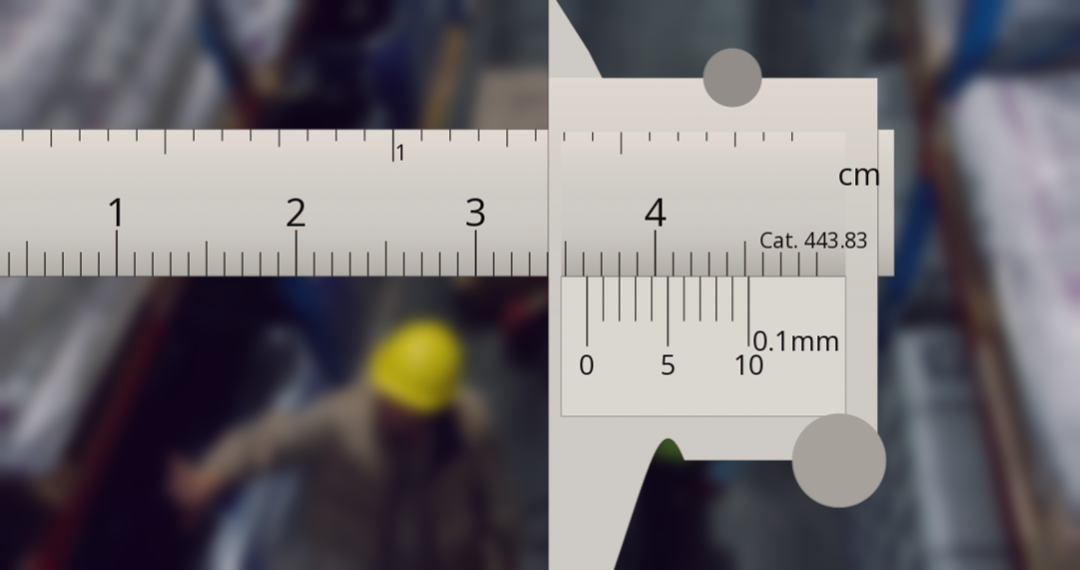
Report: 36.2mm
